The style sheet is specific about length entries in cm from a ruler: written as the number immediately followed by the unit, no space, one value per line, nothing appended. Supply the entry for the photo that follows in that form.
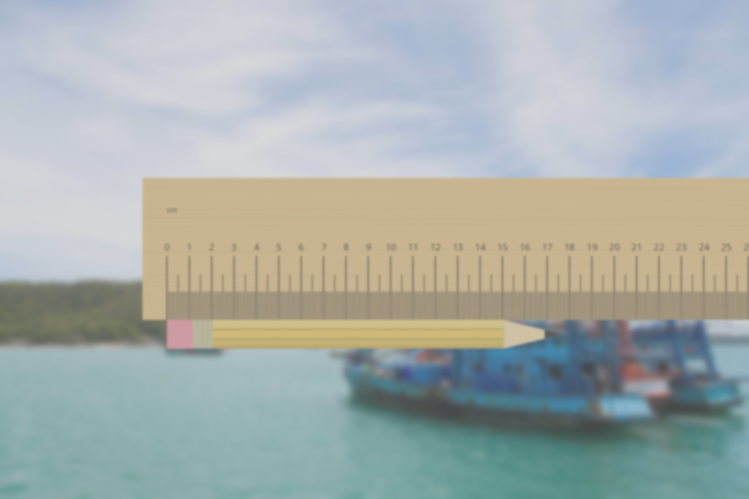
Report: 17.5cm
